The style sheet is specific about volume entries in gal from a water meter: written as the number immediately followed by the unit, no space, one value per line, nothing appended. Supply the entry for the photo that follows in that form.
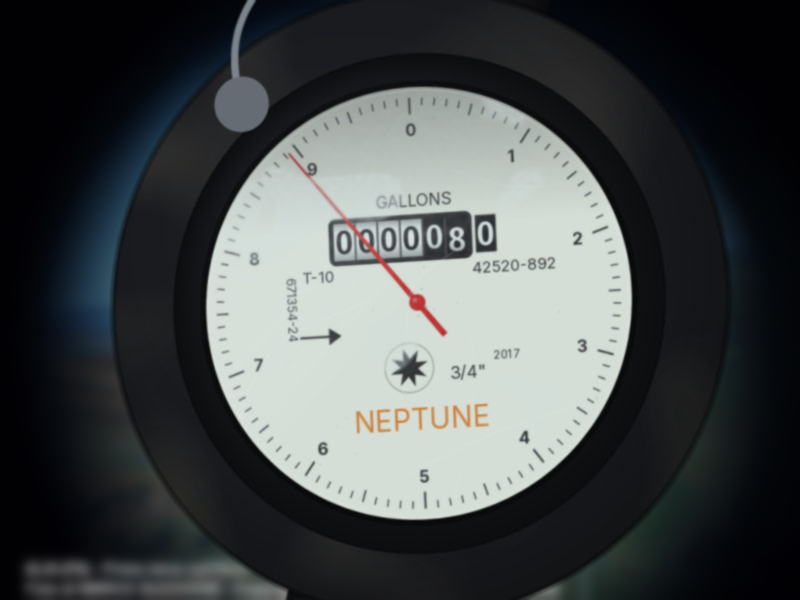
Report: 78.9gal
